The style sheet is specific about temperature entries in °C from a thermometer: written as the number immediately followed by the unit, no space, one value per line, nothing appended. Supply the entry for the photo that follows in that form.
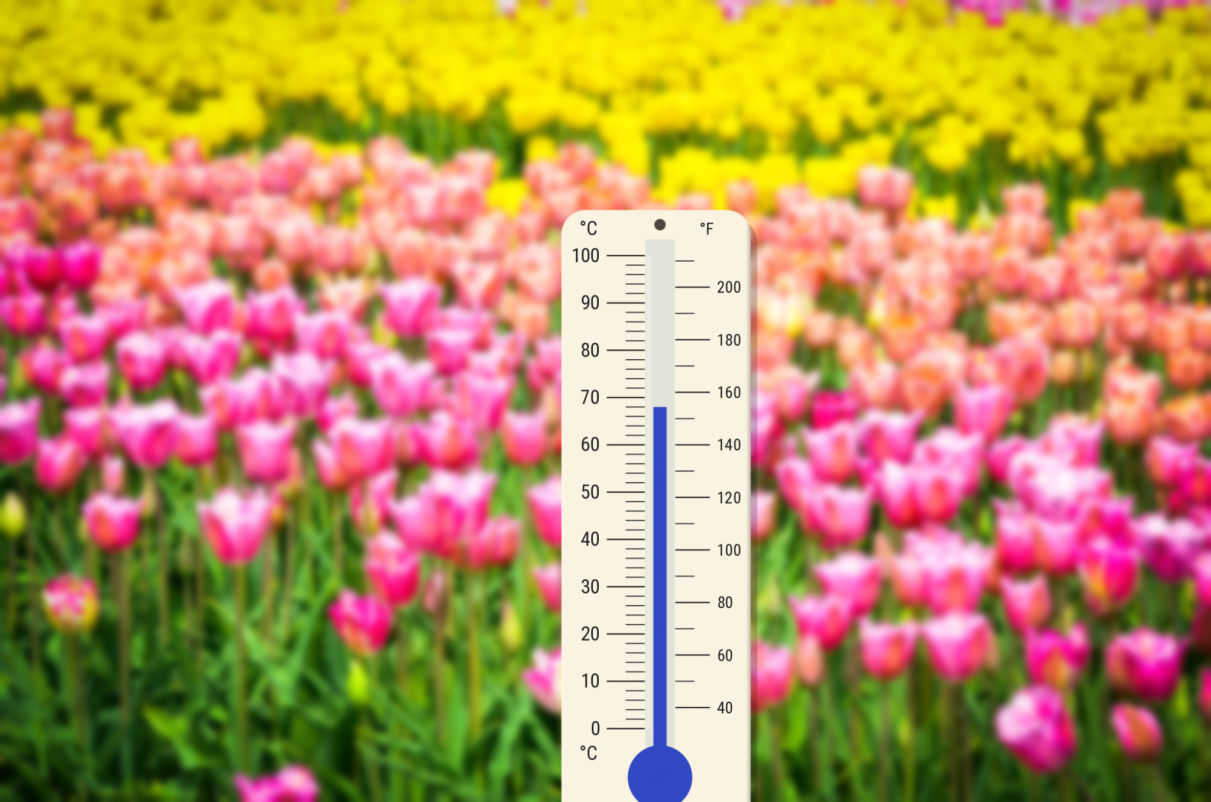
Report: 68°C
